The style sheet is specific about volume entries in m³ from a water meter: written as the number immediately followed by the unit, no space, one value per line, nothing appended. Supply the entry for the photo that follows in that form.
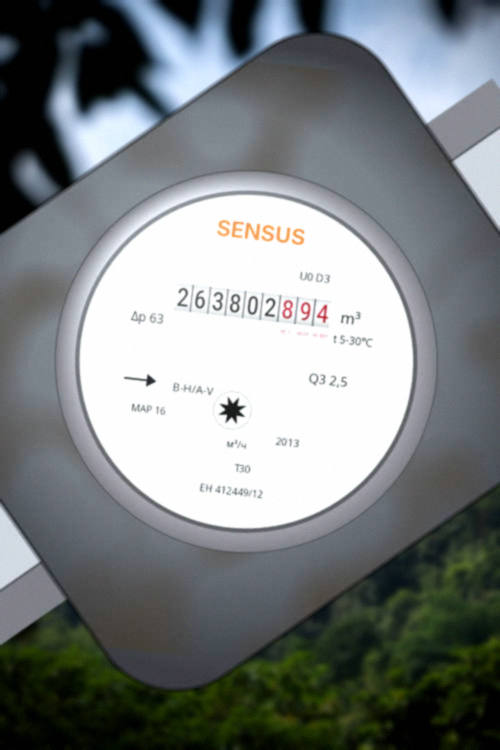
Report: 263802.894m³
